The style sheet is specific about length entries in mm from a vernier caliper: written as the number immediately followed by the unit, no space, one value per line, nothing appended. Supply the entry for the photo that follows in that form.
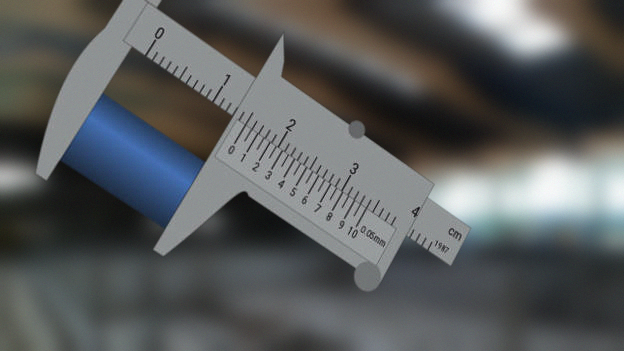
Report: 15.0mm
